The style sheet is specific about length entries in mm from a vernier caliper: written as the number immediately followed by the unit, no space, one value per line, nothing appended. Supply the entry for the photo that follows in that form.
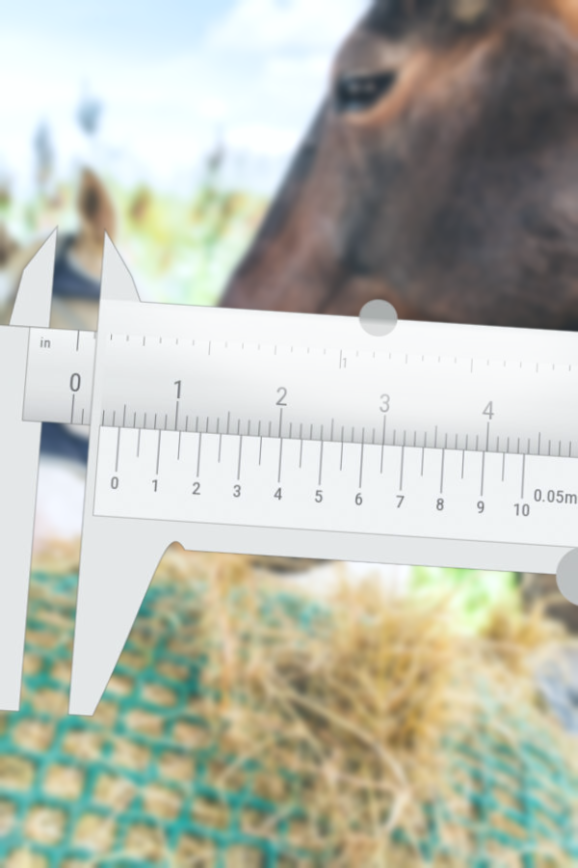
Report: 4.6mm
